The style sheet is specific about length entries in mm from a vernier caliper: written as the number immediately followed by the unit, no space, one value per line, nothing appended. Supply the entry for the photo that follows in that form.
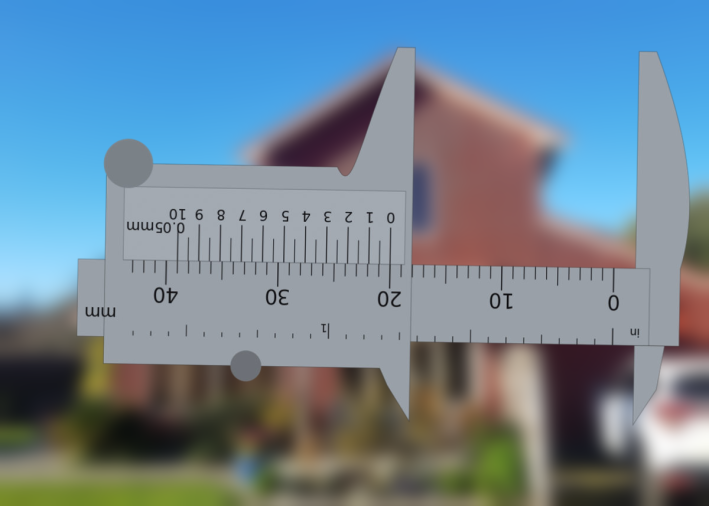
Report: 20.0mm
